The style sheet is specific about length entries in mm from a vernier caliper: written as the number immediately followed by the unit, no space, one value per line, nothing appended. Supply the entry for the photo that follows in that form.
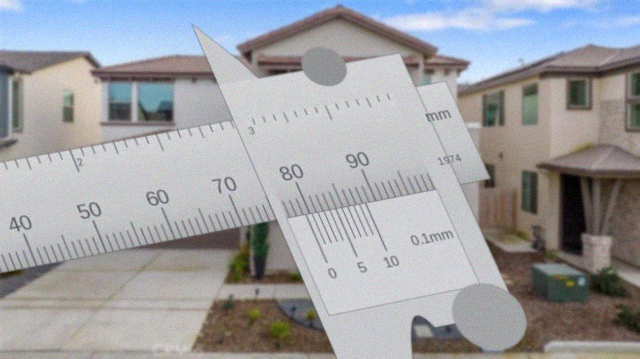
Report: 79.4mm
